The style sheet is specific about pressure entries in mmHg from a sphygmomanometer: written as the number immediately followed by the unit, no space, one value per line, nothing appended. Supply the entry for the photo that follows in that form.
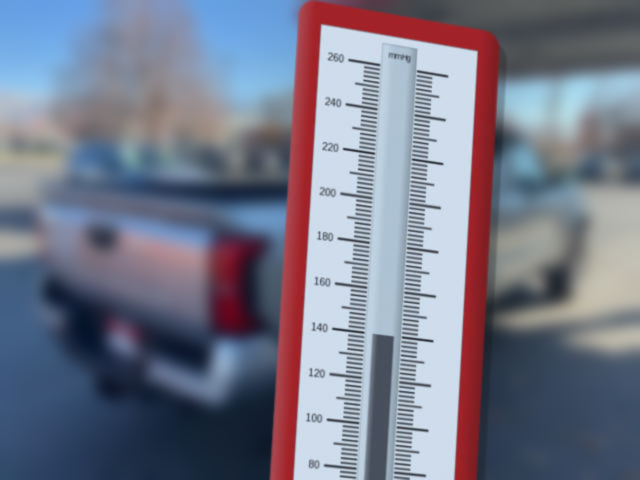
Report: 140mmHg
